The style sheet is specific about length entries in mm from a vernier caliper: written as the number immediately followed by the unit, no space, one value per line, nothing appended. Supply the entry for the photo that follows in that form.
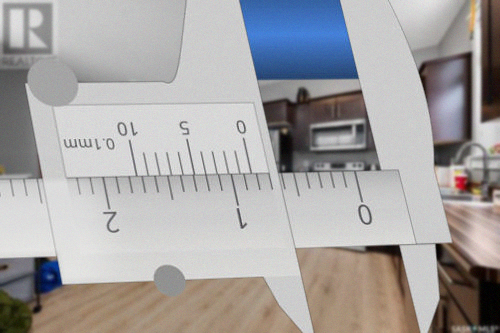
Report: 8.4mm
